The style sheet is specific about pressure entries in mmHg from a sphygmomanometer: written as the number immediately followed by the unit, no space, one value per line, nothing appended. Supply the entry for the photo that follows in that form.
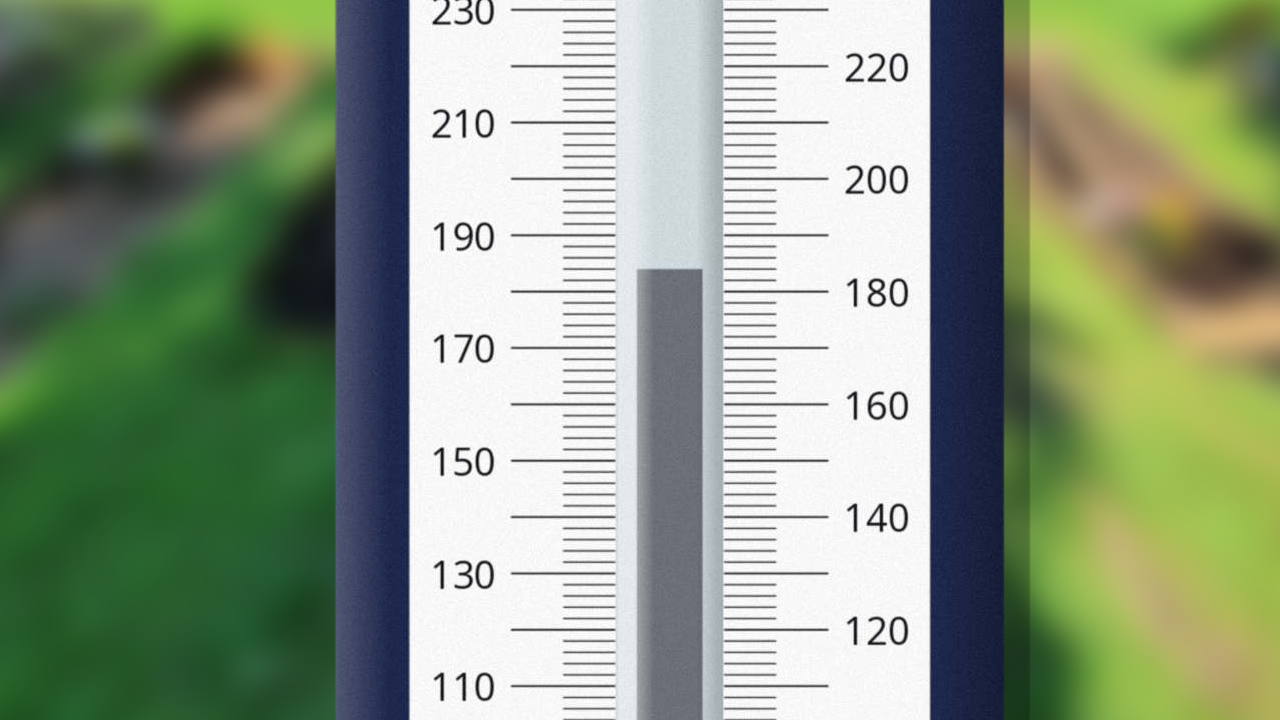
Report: 184mmHg
